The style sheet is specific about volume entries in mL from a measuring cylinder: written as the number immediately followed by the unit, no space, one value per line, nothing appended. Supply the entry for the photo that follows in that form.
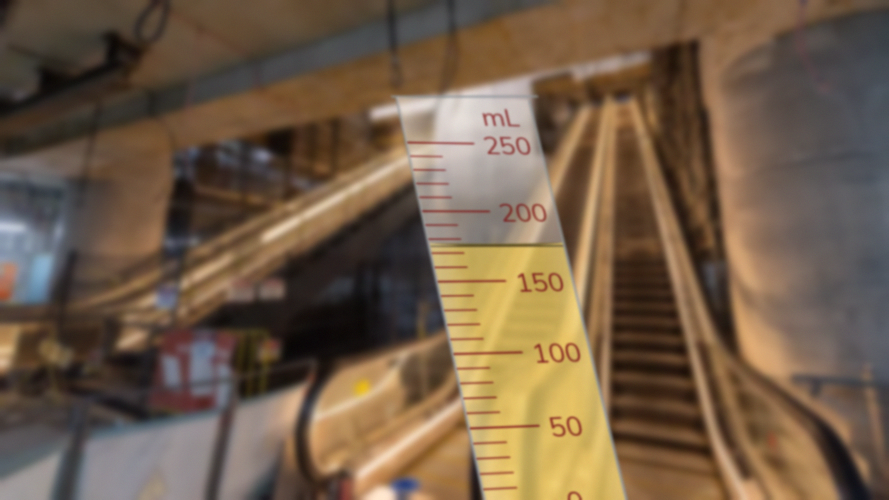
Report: 175mL
